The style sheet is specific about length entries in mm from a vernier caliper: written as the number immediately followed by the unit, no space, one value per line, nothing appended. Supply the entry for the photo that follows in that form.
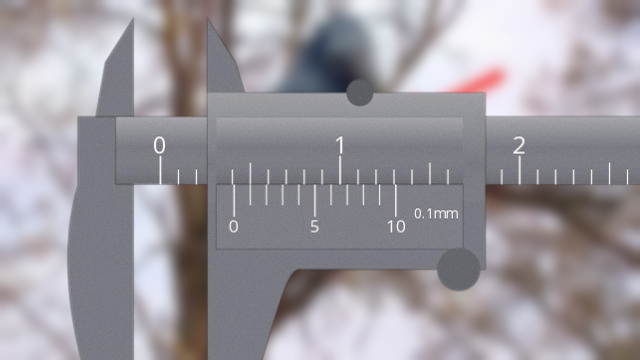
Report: 4.1mm
